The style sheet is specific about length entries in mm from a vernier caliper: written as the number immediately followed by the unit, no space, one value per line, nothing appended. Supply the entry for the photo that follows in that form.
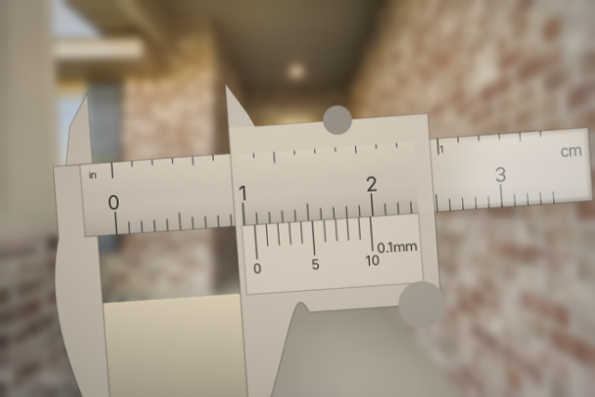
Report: 10.8mm
